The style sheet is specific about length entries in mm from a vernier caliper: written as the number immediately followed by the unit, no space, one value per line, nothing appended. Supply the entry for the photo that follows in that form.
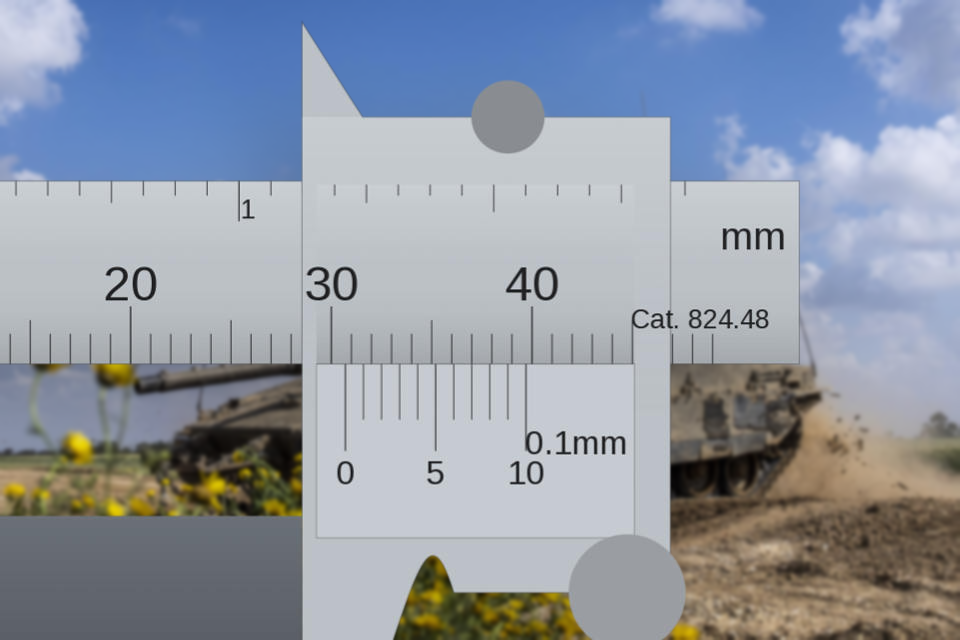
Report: 30.7mm
